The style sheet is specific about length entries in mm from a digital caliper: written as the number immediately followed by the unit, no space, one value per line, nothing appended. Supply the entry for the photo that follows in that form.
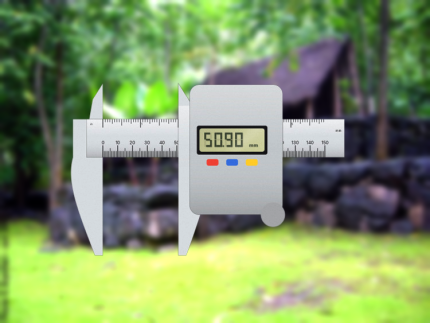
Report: 50.90mm
